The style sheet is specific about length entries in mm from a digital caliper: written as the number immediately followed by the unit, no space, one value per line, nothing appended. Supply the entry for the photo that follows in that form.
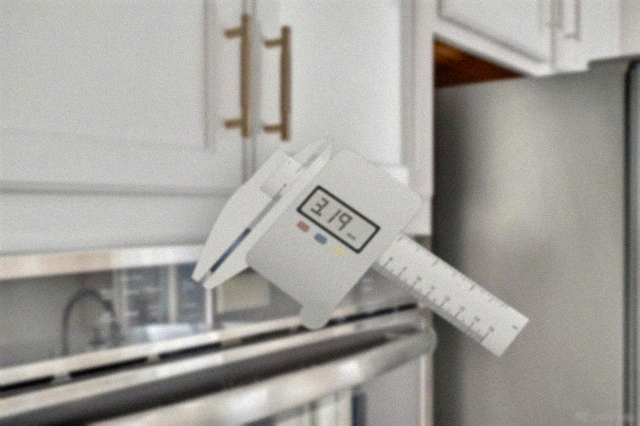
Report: 3.19mm
